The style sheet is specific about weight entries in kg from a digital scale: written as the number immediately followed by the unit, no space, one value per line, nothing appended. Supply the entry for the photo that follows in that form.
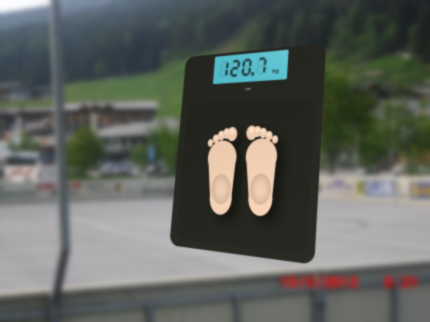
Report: 120.7kg
